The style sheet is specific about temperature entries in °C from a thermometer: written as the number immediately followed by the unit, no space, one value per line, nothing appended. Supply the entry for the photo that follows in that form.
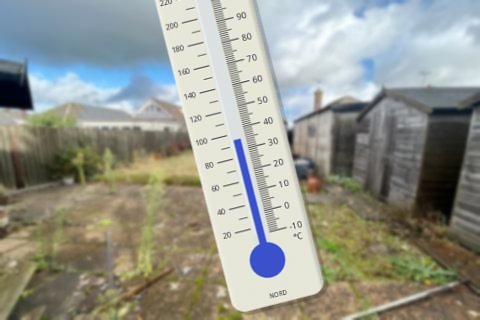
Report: 35°C
